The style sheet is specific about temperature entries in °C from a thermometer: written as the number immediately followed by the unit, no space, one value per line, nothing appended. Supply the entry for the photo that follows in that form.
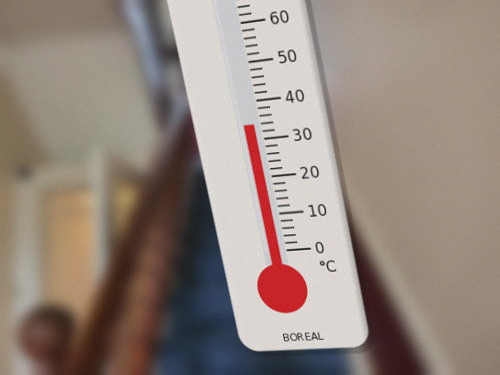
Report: 34°C
